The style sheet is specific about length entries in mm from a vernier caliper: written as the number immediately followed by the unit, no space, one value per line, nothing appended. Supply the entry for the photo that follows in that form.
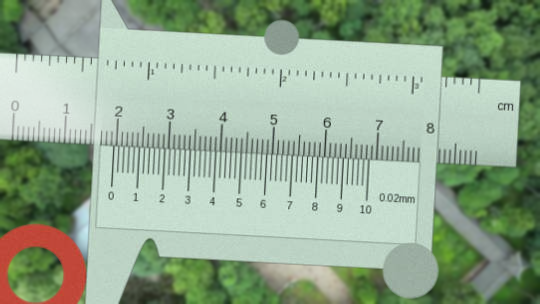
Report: 19.5mm
